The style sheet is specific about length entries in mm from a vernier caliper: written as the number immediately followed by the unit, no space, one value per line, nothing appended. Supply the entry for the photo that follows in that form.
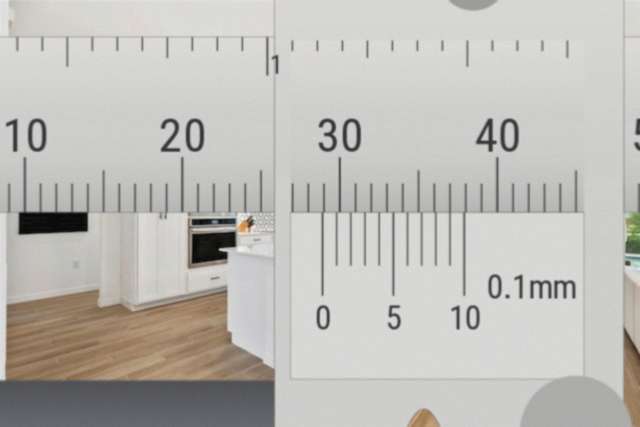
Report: 28.9mm
